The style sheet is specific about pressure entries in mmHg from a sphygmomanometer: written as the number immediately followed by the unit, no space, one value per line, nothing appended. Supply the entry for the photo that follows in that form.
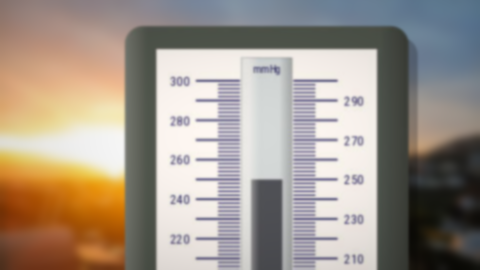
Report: 250mmHg
